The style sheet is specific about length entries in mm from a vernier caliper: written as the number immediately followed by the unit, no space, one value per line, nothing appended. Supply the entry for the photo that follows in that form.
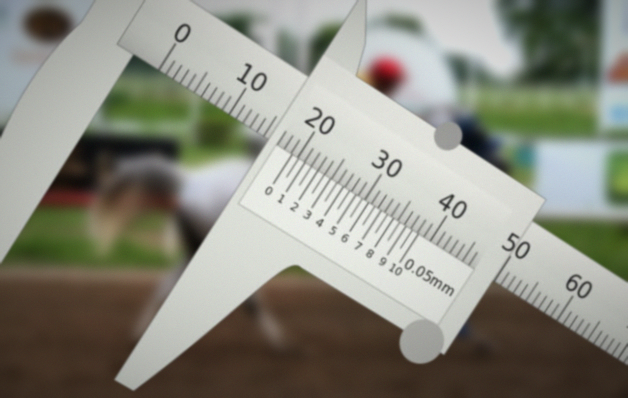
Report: 19.2mm
